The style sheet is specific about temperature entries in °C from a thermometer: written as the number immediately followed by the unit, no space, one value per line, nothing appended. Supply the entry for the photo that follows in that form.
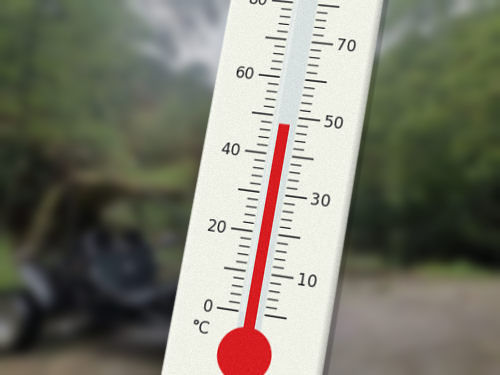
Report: 48°C
